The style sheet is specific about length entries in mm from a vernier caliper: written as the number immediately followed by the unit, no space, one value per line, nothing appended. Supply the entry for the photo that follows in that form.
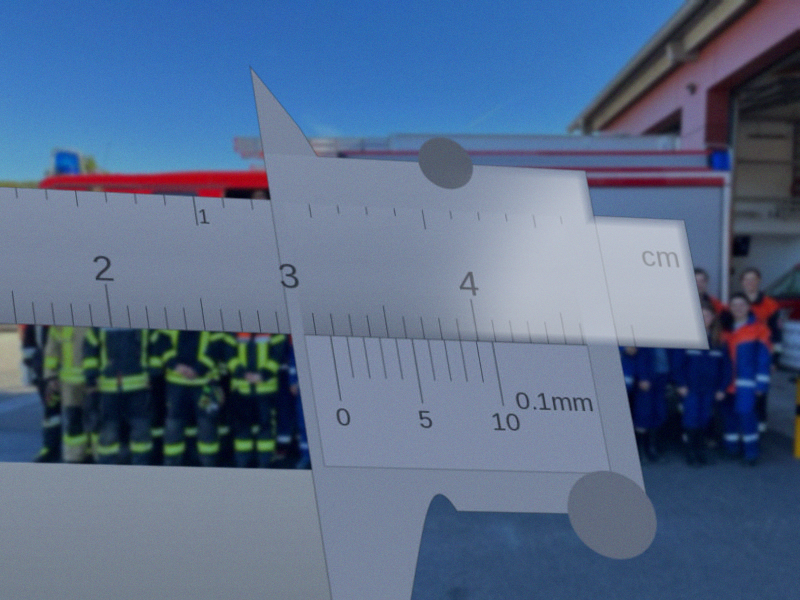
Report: 31.8mm
